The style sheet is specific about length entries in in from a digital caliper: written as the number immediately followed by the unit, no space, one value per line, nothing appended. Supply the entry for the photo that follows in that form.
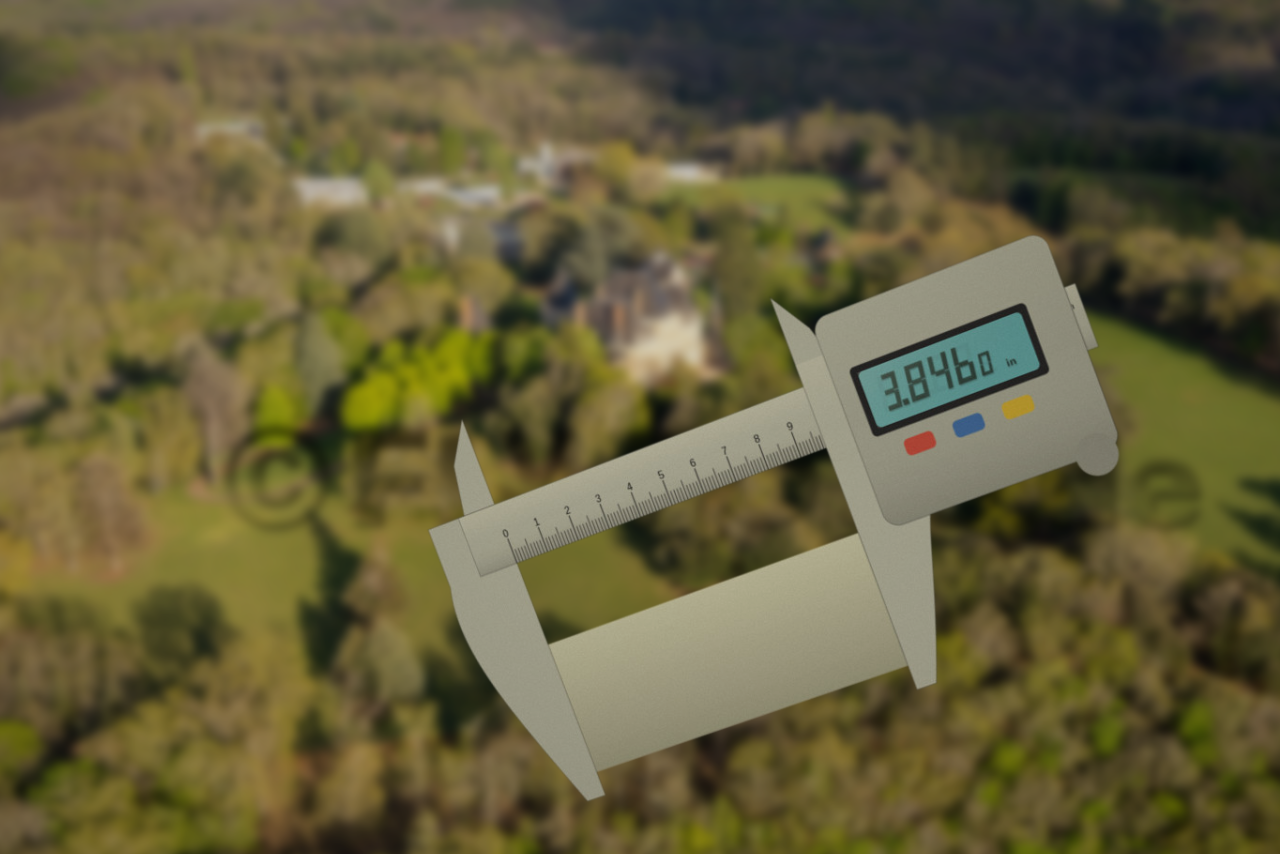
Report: 3.8460in
